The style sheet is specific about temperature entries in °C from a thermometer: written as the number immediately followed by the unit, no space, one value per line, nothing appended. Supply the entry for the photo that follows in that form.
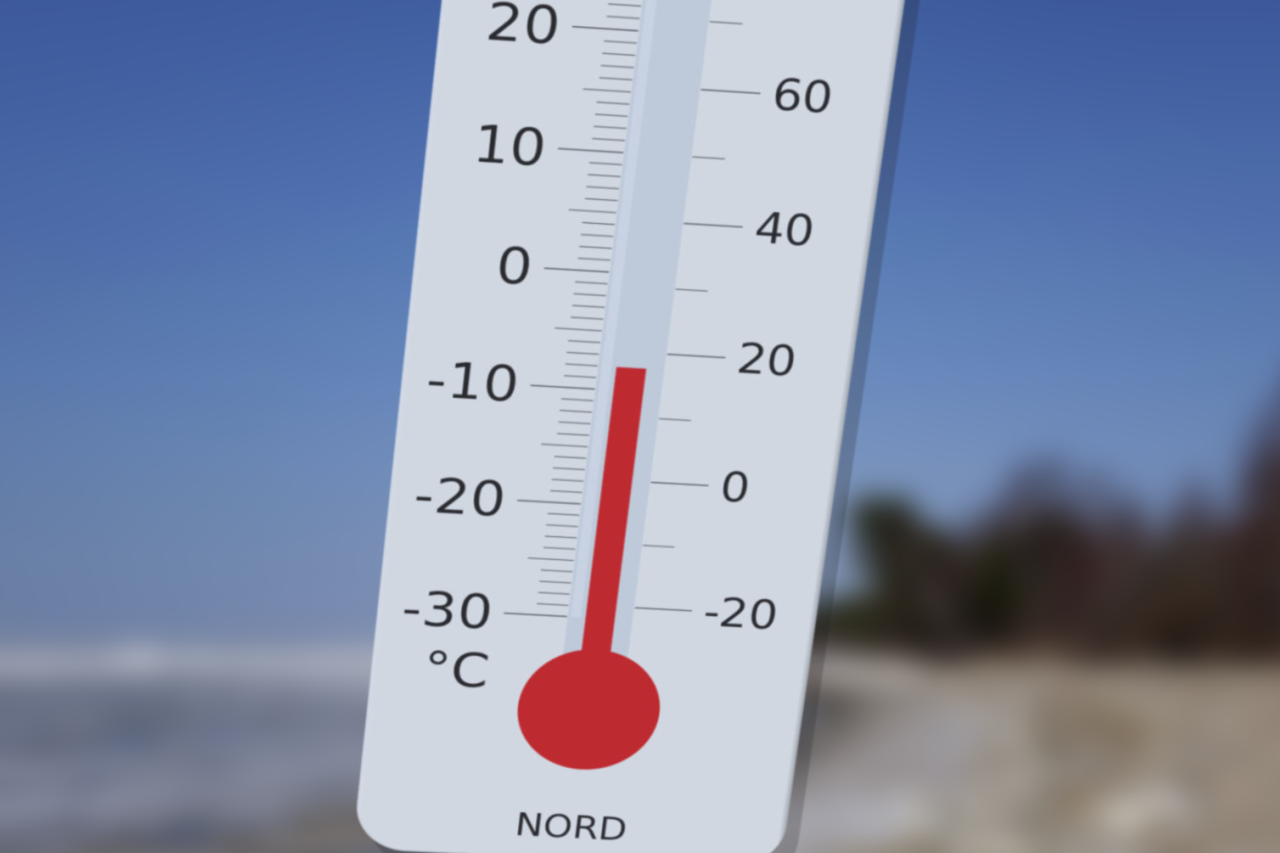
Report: -8°C
